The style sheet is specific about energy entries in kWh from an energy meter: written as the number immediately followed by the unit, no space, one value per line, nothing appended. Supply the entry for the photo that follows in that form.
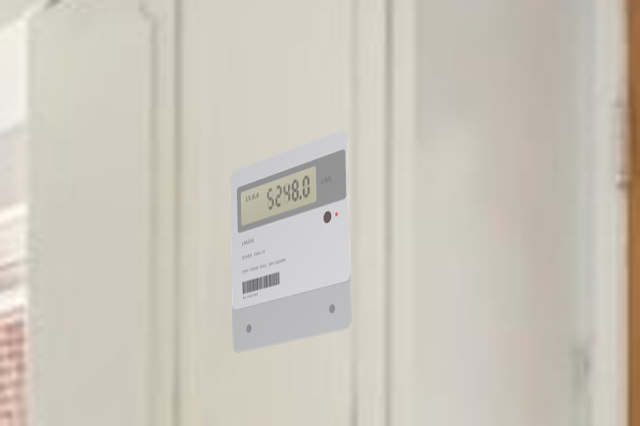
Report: 5248.0kWh
